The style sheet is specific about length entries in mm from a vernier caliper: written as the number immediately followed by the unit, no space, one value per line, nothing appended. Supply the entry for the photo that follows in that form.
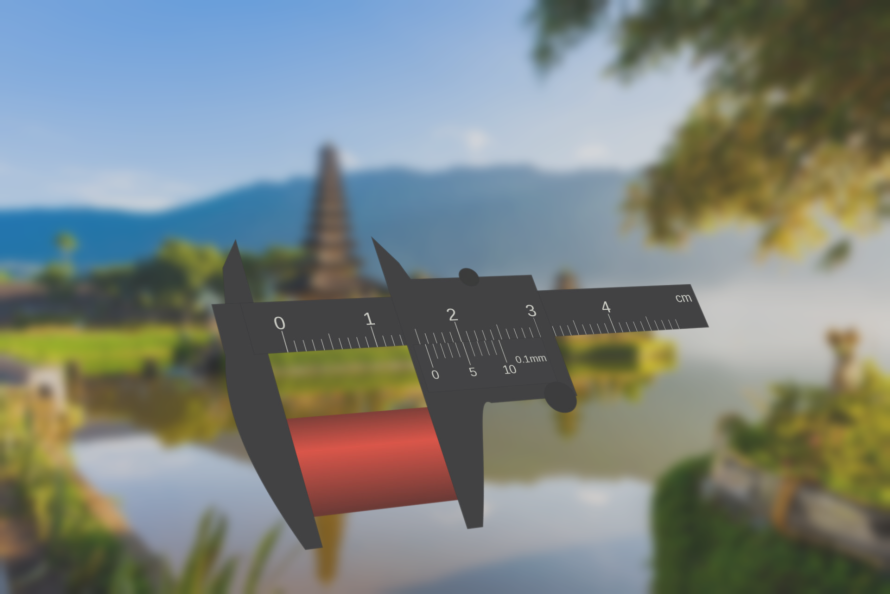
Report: 15.6mm
